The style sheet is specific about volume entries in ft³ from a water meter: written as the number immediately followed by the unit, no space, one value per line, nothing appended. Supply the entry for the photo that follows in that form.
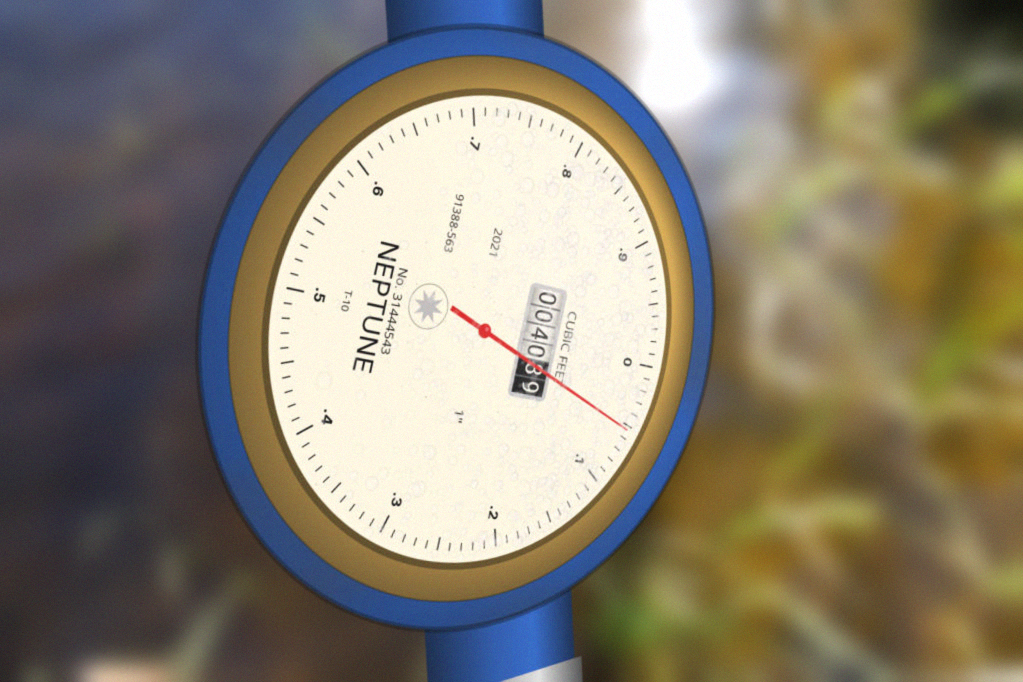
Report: 4089.05ft³
